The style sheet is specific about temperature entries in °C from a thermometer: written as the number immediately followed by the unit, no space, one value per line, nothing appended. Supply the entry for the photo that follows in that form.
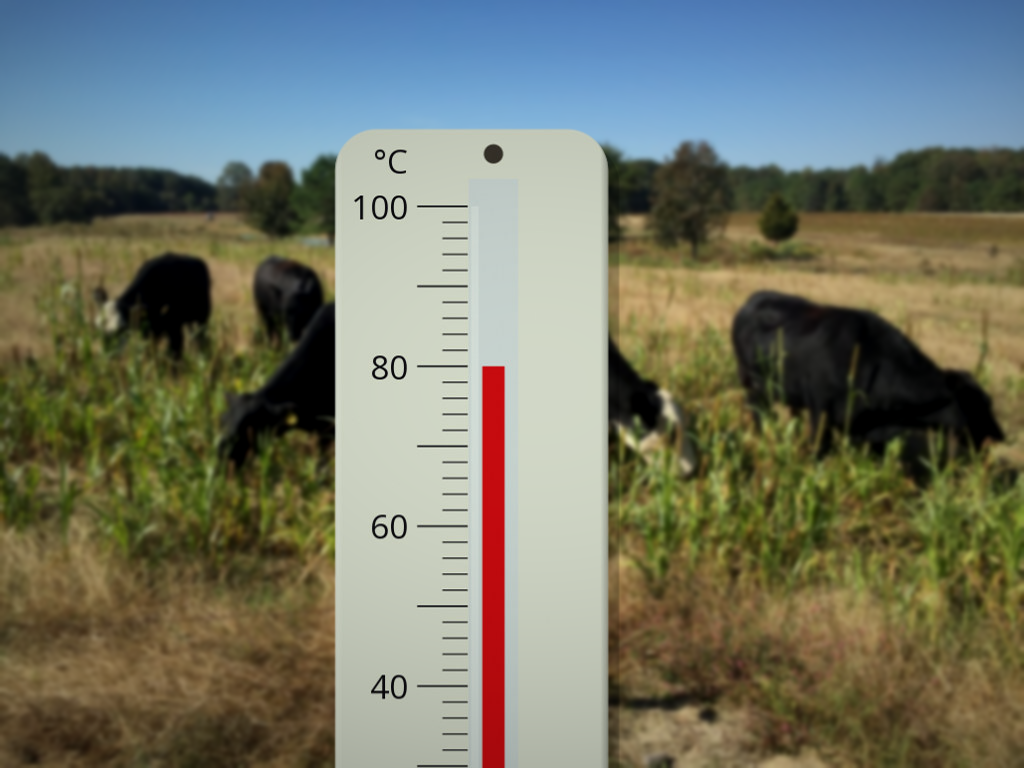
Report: 80°C
